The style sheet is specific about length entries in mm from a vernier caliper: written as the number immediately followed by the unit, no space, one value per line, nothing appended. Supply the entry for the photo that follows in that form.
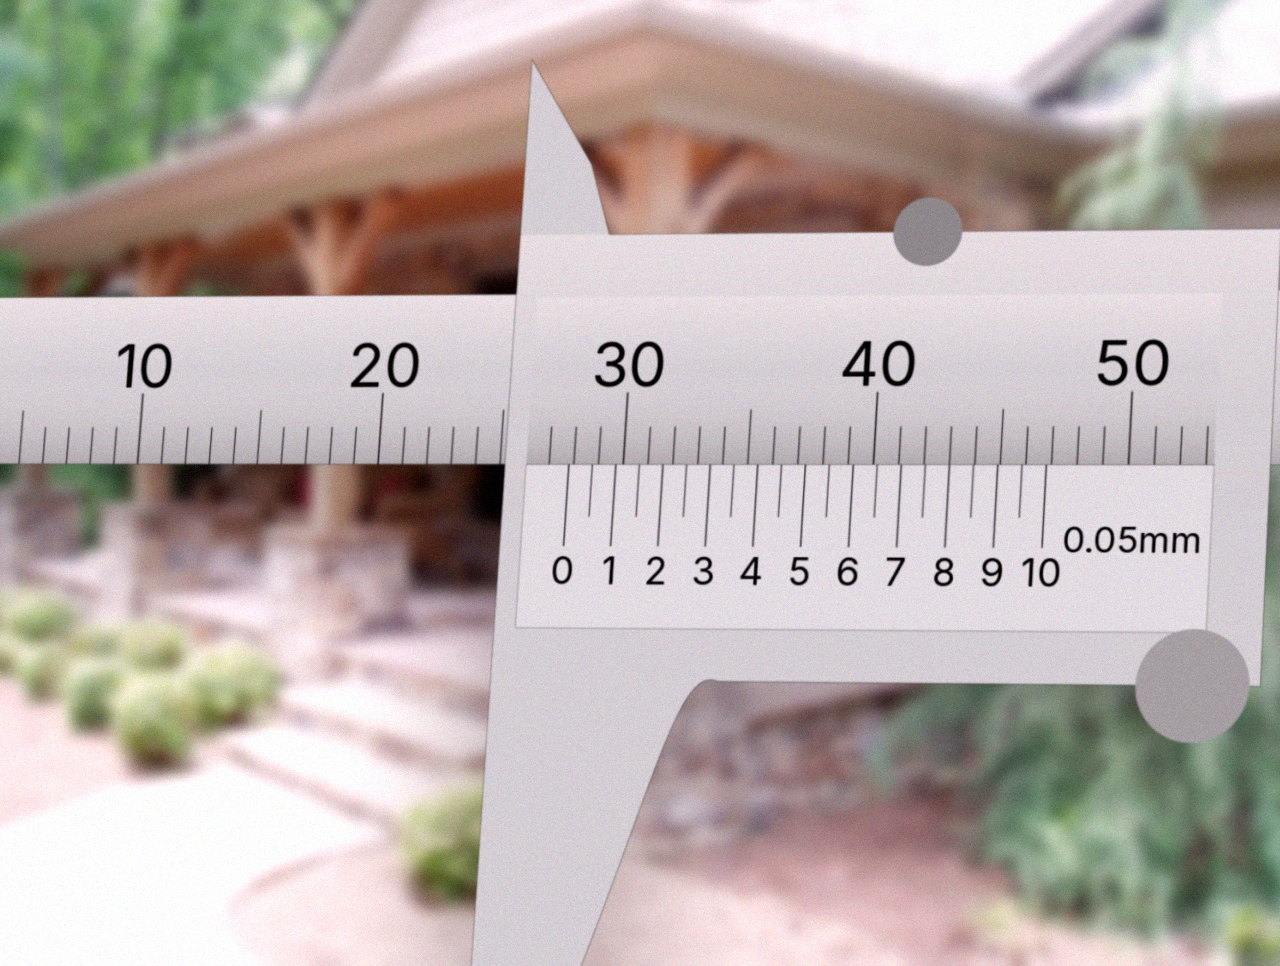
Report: 27.8mm
